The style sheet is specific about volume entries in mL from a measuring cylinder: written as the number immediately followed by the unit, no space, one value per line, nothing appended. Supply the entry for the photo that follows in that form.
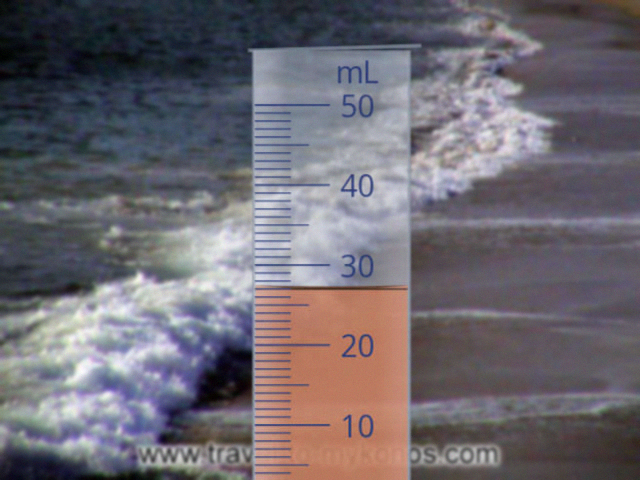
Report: 27mL
